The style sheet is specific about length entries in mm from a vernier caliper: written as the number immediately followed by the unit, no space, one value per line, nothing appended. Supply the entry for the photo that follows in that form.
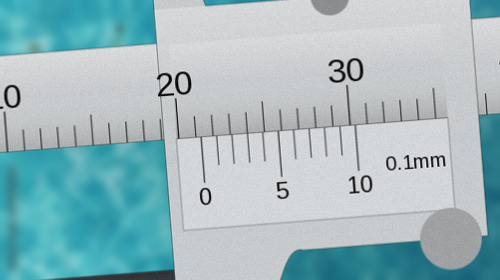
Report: 21.3mm
